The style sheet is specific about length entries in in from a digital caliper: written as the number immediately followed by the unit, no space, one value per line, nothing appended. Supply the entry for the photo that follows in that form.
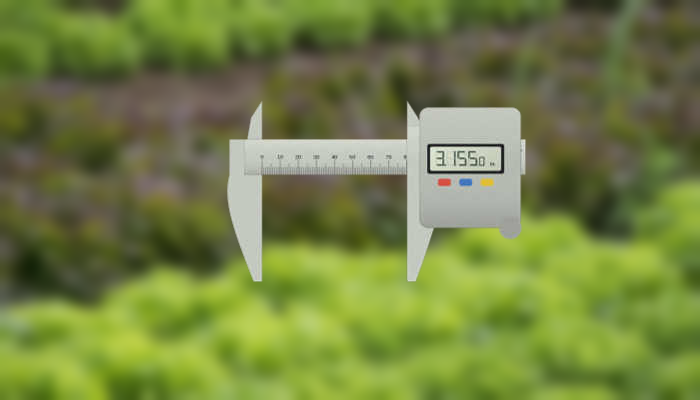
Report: 3.1550in
